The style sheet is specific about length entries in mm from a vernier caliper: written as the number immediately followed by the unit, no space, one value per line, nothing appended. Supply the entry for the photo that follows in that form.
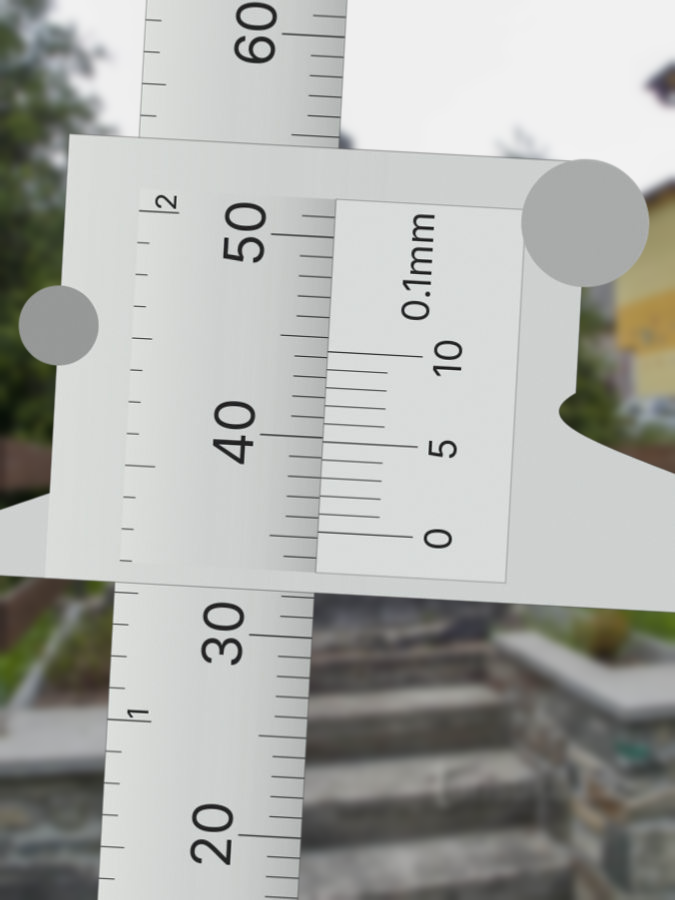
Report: 35.3mm
